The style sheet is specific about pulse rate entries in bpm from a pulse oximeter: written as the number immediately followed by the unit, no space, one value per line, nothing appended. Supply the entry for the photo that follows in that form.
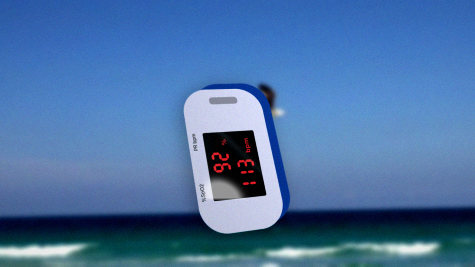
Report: 113bpm
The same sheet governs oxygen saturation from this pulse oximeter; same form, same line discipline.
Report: 92%
